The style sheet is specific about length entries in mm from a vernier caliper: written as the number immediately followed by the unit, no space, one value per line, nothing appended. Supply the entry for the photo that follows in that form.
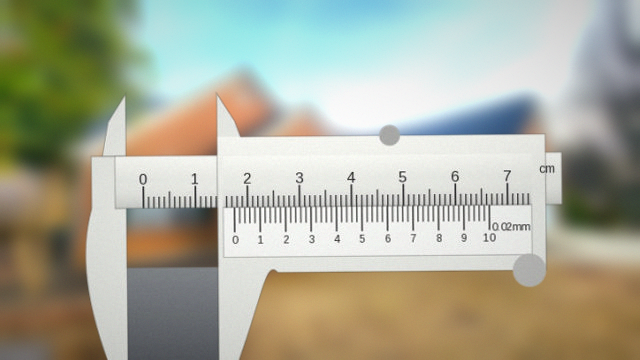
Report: 17.5mm
